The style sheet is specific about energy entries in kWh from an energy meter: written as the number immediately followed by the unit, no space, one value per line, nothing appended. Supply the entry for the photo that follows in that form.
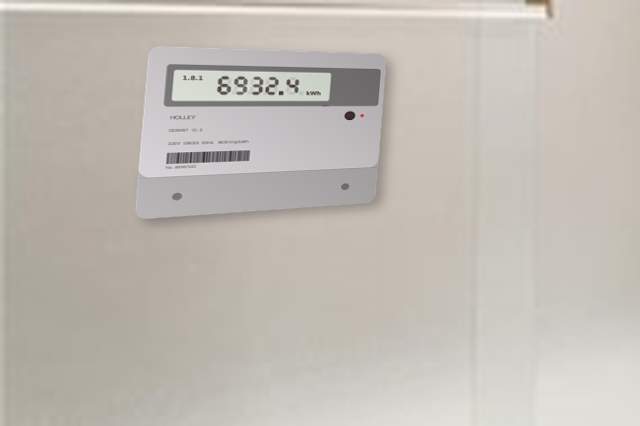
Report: 6932.4kWh
